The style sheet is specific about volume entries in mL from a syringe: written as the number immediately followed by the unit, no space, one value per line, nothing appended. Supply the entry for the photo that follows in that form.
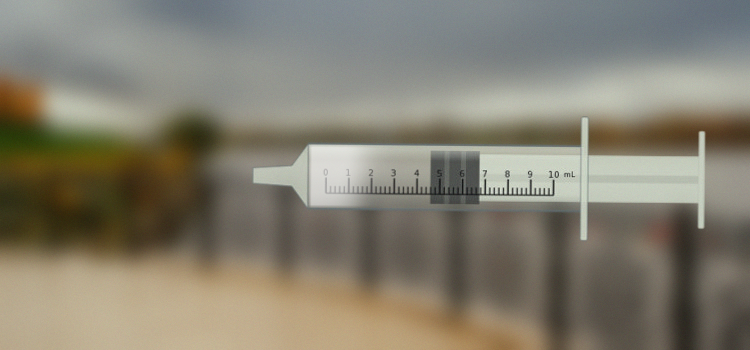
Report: 4.6mL
